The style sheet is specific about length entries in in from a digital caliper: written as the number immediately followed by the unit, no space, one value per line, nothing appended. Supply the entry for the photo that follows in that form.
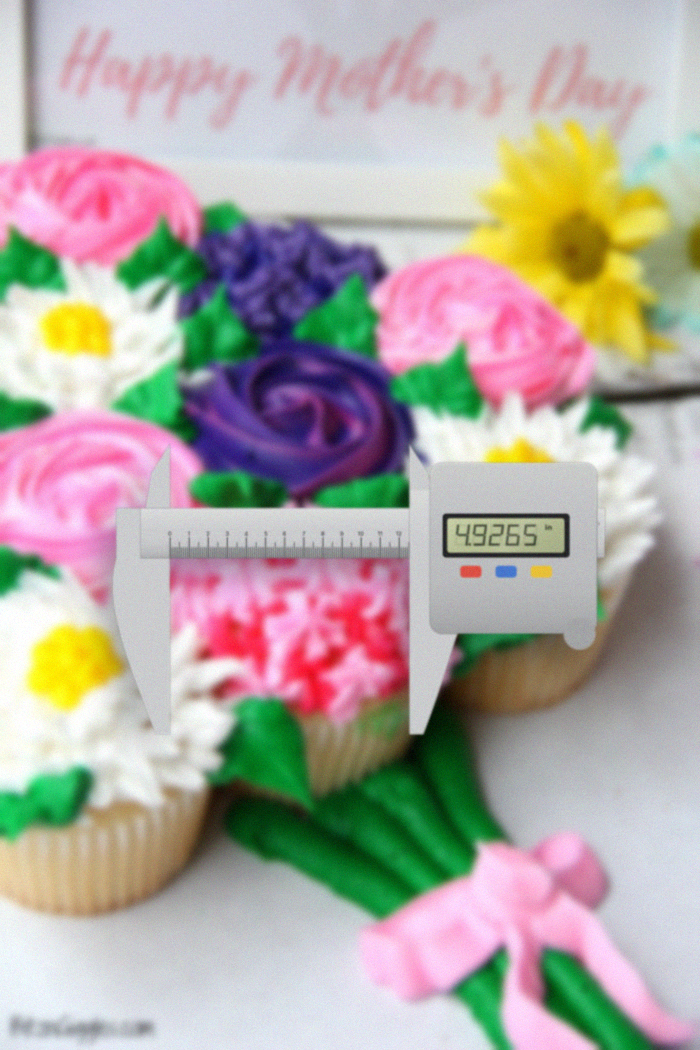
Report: 4.9265in
